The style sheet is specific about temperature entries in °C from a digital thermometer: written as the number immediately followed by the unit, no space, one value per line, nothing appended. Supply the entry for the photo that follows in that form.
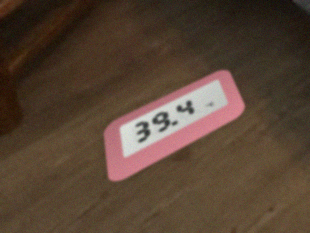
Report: 39.4°C
